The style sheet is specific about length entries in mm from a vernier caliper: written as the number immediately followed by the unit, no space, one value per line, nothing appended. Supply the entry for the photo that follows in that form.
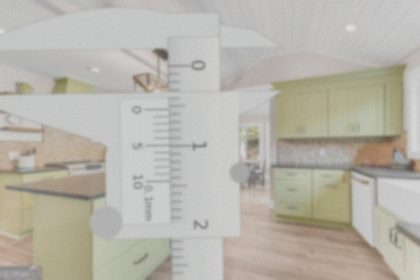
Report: 5.4mm
